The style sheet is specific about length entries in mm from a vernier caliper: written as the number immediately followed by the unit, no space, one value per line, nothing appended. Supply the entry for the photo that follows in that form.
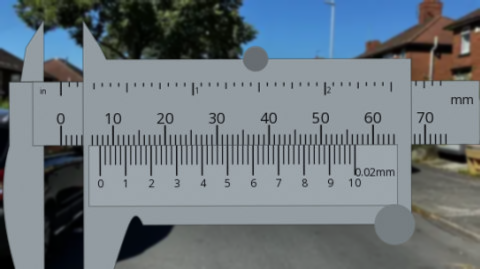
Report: 7.5mm
